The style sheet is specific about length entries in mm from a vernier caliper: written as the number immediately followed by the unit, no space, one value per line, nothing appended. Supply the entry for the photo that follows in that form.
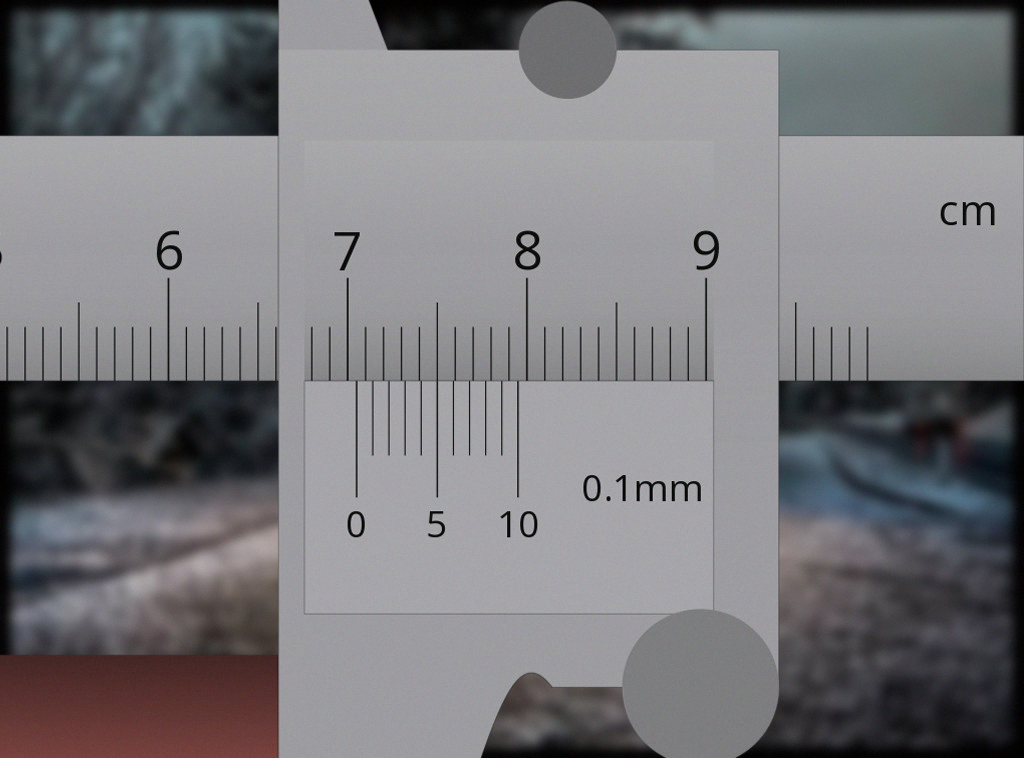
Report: 70.5mm
